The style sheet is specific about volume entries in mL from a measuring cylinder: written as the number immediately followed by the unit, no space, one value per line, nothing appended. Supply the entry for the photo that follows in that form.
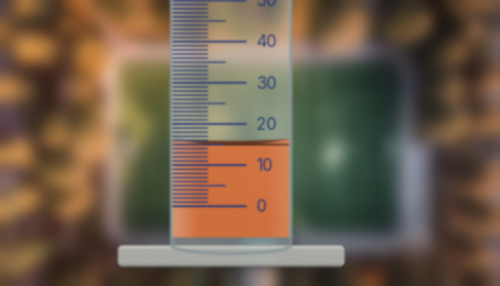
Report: 15mL
